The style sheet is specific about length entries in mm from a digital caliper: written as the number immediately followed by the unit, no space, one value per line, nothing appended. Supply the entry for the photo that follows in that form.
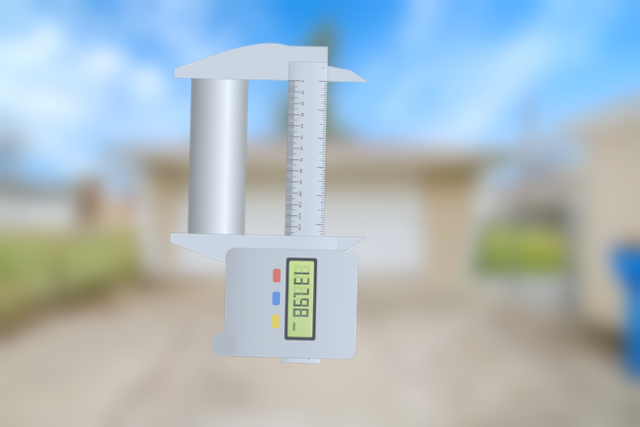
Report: 137.98mm
